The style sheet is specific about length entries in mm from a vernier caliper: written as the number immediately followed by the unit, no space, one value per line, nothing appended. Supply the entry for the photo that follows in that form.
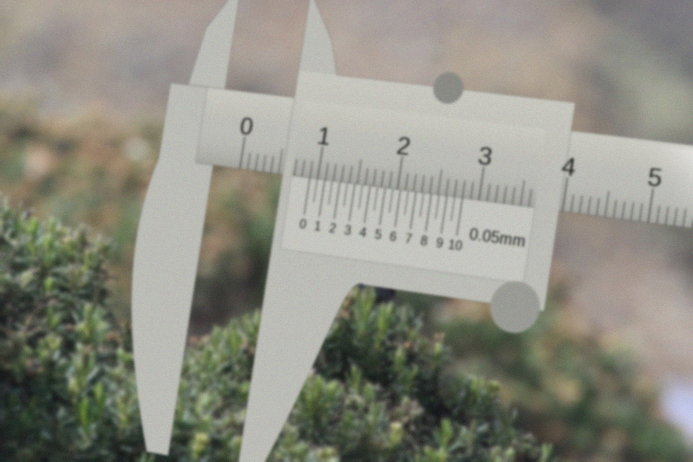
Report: 9.0mm
